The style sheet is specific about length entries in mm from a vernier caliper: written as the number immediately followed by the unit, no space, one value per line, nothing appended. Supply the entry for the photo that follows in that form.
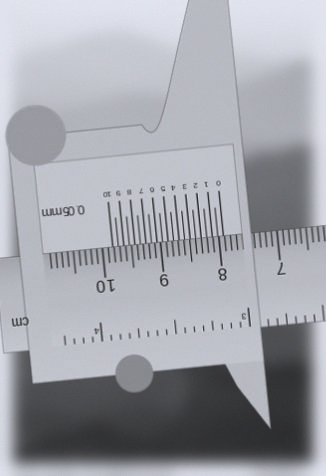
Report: 79.2mm
